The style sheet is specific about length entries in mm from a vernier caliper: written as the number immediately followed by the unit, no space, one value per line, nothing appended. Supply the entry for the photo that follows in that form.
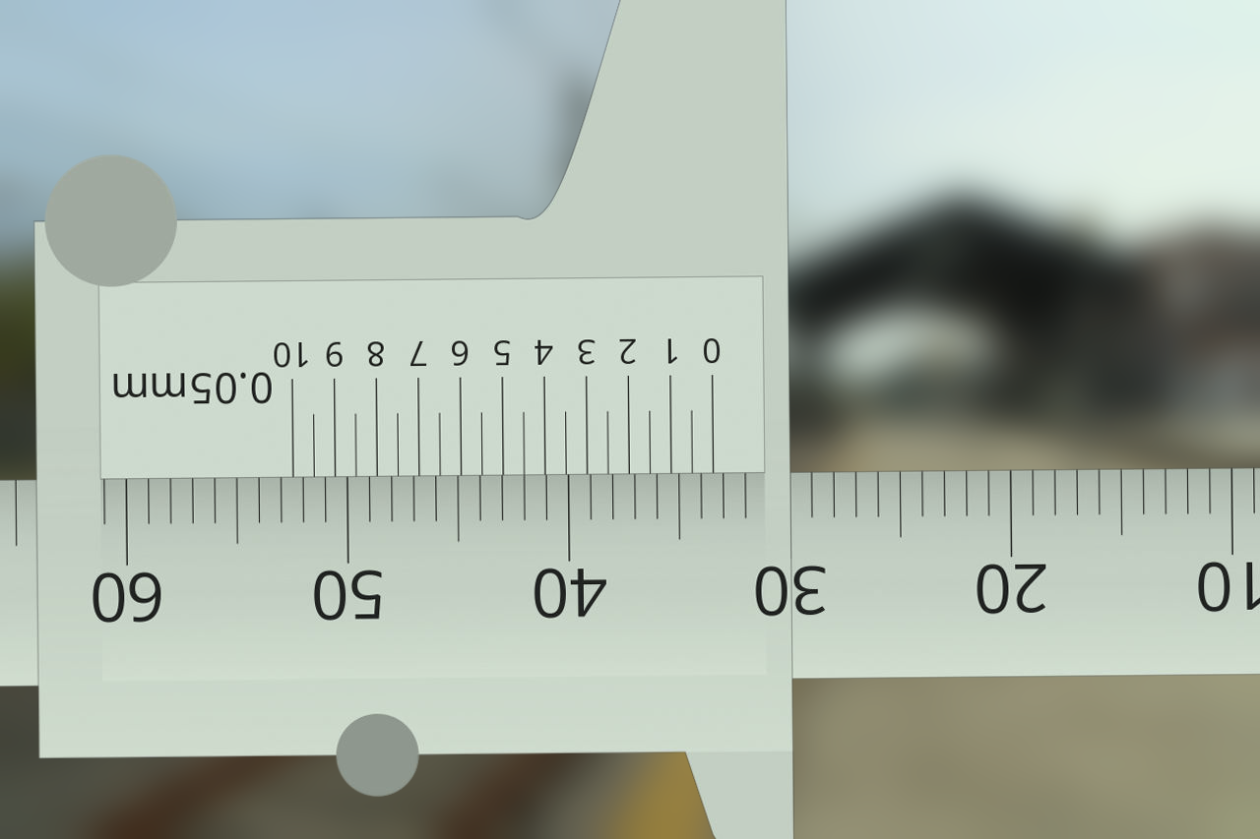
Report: 33.45mm
